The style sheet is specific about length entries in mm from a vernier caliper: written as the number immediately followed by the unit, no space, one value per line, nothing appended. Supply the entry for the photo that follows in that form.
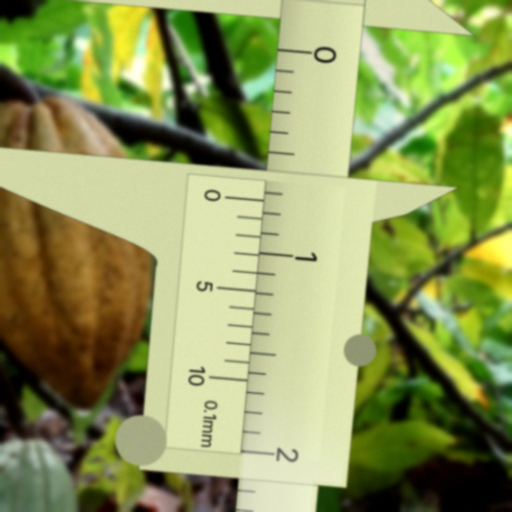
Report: 7.4mm
